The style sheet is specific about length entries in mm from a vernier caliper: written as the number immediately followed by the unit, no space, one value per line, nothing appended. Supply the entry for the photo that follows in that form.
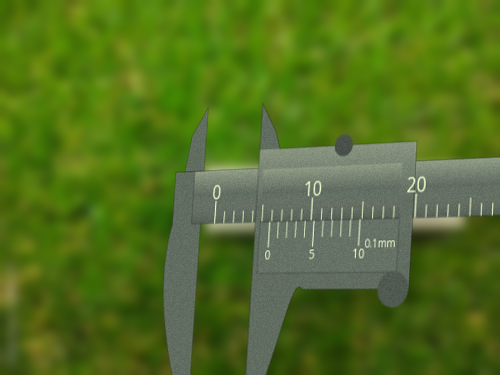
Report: 5.8mm
